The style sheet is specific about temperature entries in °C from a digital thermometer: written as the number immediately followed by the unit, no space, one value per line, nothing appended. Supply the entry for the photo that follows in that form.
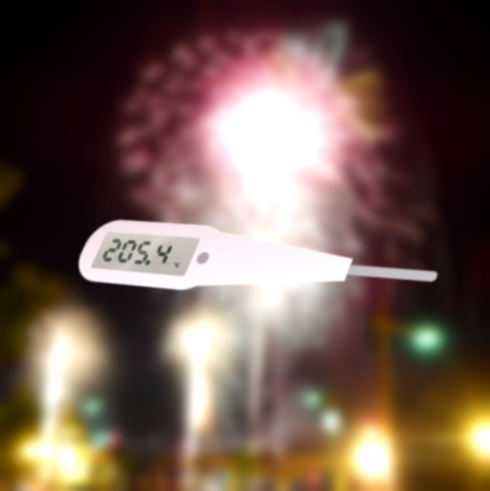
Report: 205.4°C
